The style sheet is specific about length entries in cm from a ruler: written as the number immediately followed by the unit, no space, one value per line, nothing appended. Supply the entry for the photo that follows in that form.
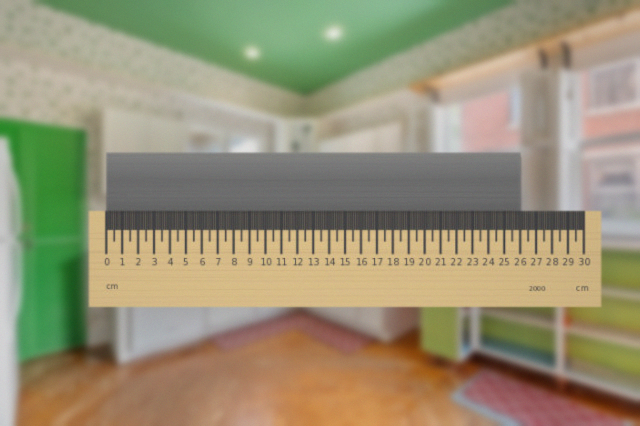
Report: 26cm
